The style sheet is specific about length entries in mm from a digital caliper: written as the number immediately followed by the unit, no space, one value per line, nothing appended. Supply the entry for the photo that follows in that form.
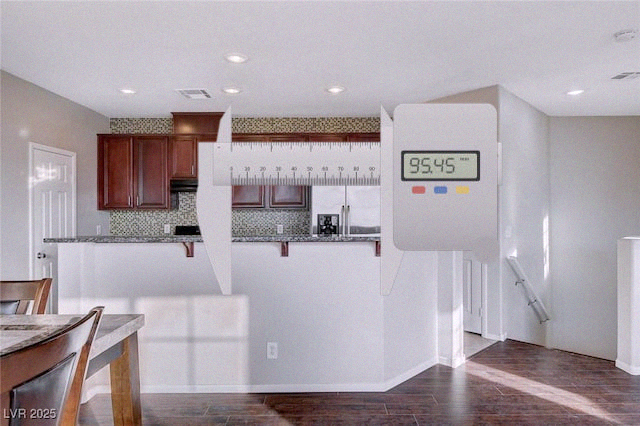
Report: 95.45mm
